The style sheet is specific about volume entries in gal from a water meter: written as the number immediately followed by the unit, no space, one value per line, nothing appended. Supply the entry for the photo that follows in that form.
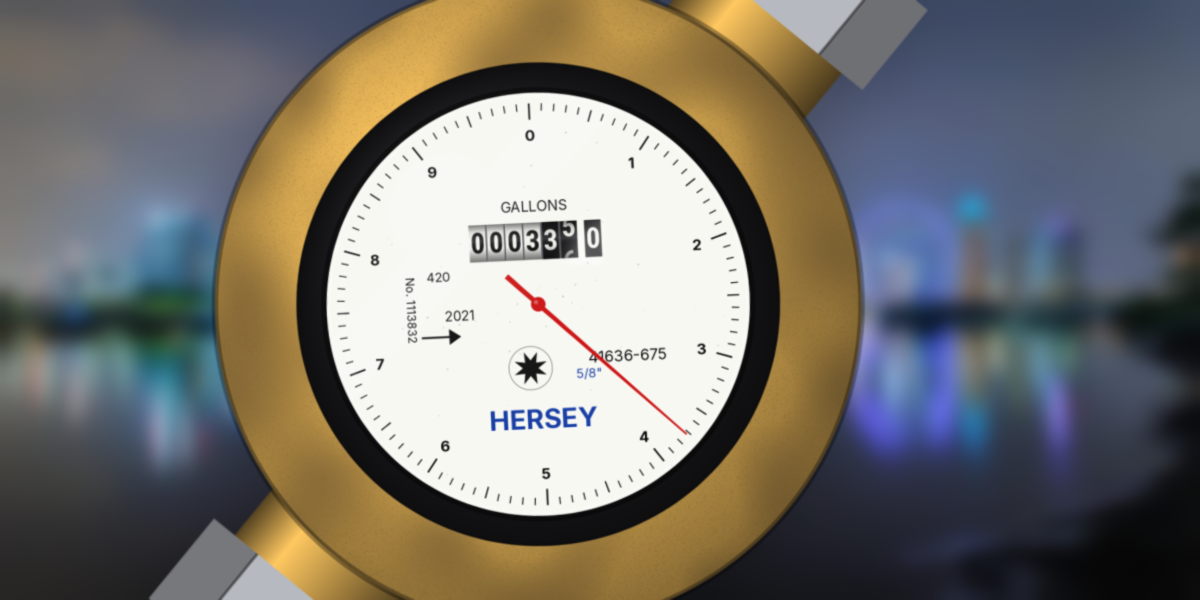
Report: 3353.7gal
